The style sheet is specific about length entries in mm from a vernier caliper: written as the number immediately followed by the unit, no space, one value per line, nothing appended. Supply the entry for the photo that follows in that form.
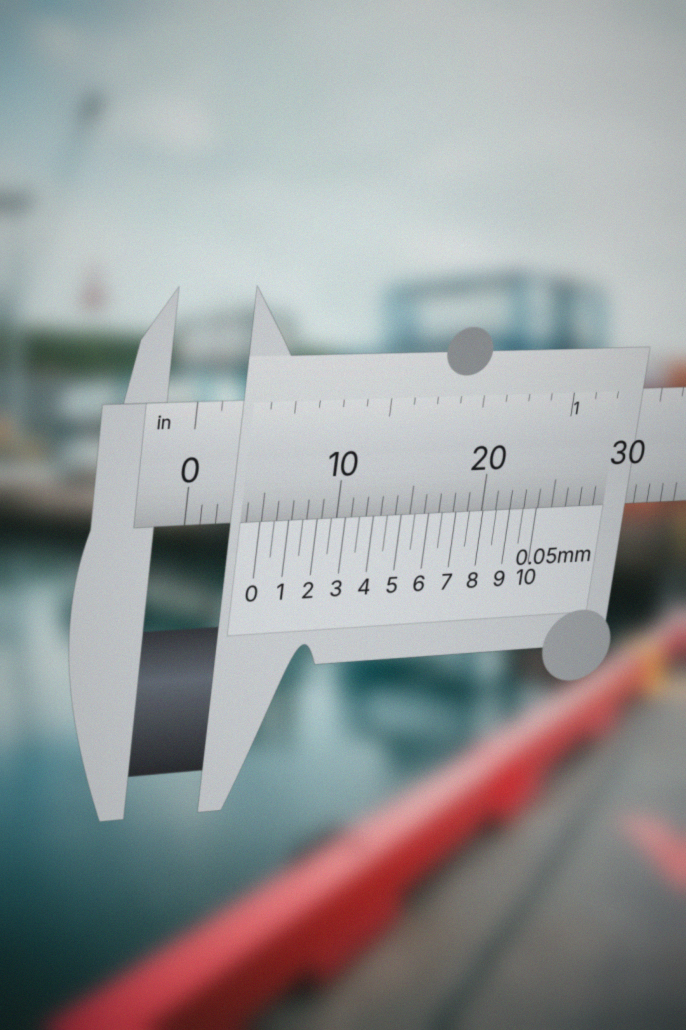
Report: 4.9mm
